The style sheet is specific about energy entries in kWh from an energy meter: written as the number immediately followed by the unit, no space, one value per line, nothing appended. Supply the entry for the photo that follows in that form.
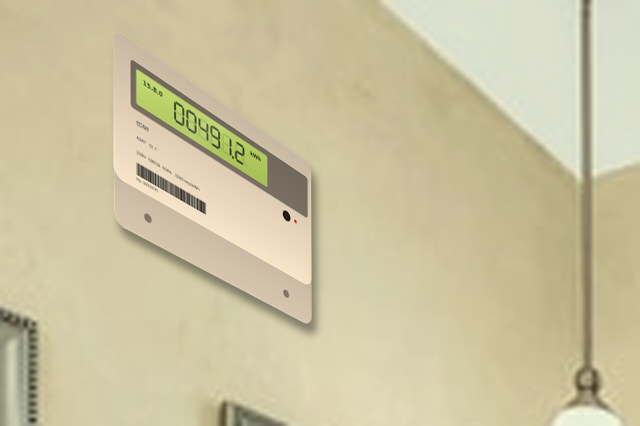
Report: 491.2kWh
